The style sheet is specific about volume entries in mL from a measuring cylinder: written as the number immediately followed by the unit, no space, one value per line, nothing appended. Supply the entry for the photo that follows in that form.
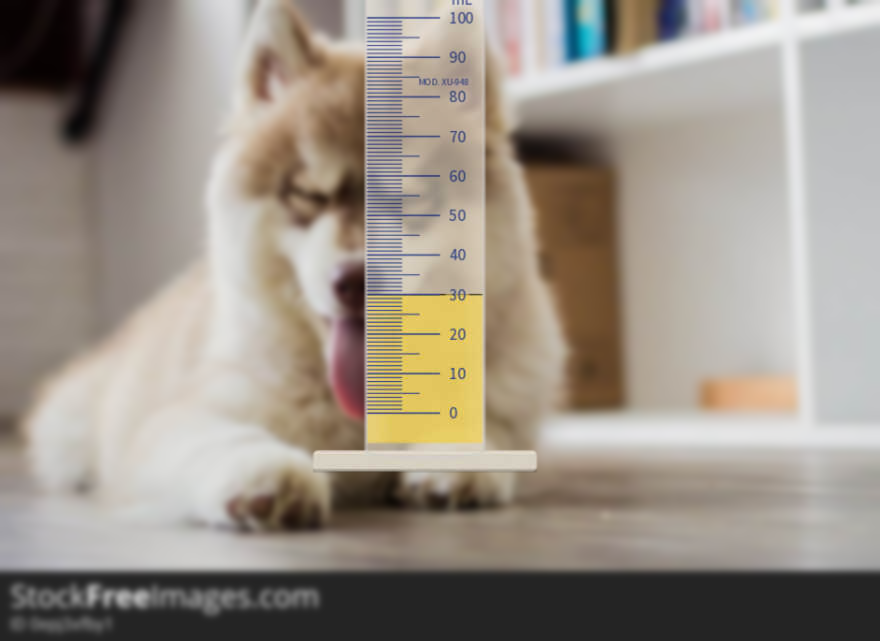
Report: 30mL
